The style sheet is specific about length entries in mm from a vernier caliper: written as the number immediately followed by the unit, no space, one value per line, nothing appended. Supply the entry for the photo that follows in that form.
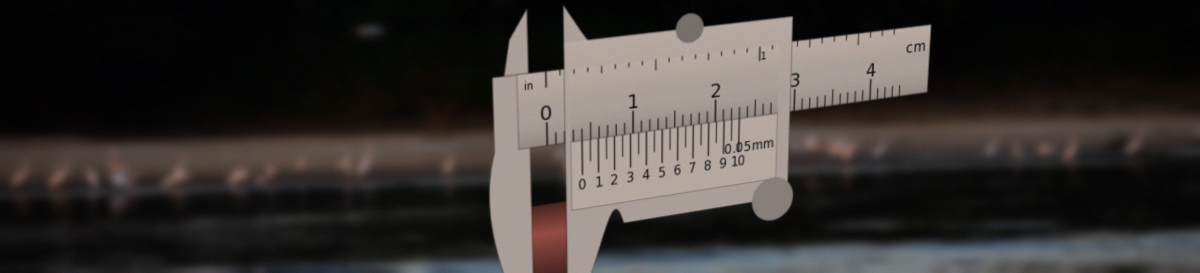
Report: 4.0mm
